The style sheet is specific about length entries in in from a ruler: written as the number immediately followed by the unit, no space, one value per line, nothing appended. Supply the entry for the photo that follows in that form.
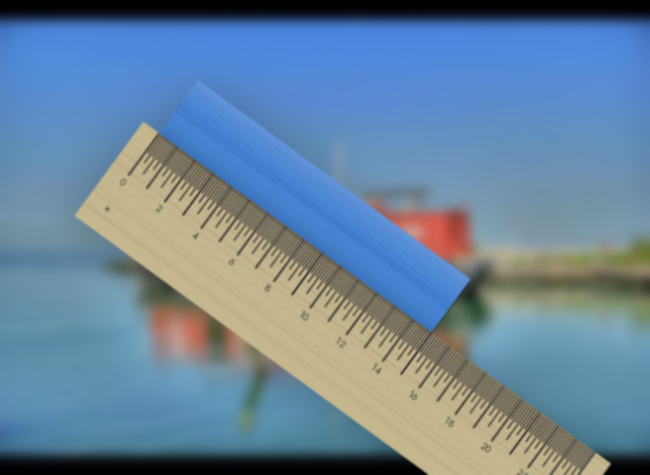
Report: 15in
